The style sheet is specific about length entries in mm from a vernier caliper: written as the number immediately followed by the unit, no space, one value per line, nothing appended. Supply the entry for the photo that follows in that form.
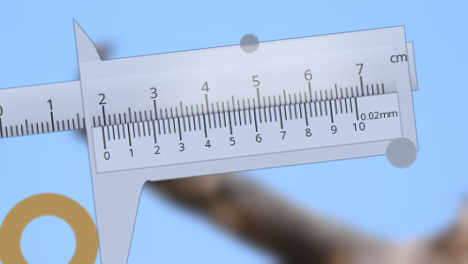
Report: 19.5mm
